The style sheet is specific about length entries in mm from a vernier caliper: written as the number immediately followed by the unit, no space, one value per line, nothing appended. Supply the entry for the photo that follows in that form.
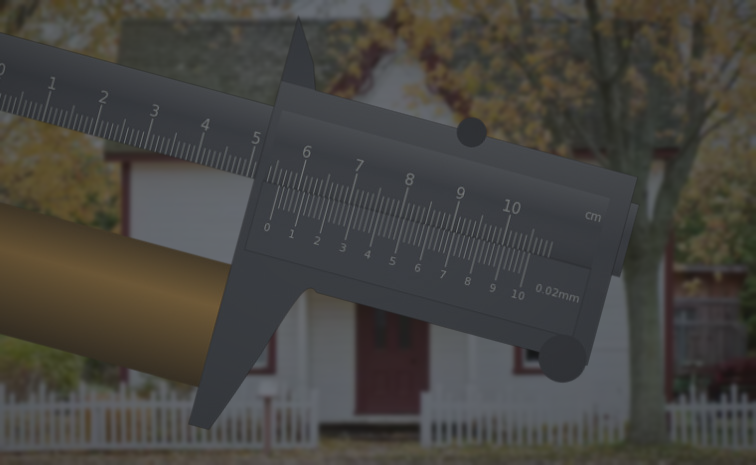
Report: 56.4mm
